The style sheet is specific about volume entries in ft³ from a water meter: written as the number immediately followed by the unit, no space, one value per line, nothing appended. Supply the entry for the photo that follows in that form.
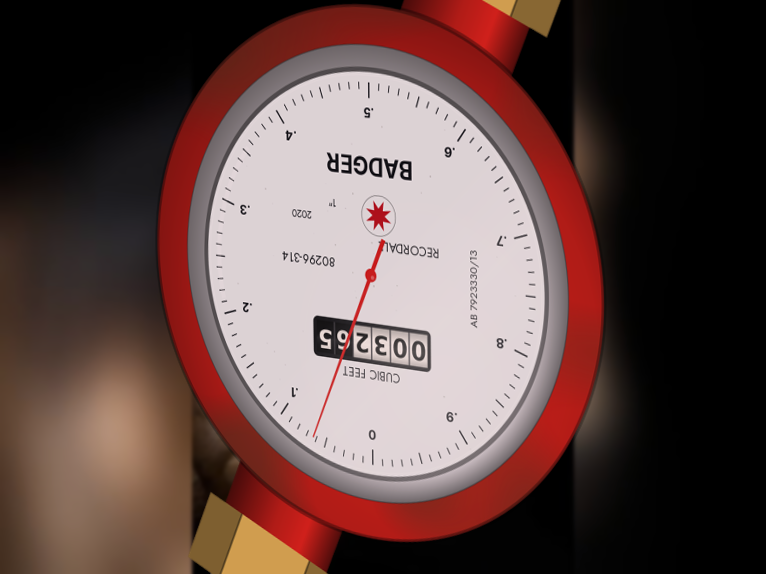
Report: 3265.06ft³
